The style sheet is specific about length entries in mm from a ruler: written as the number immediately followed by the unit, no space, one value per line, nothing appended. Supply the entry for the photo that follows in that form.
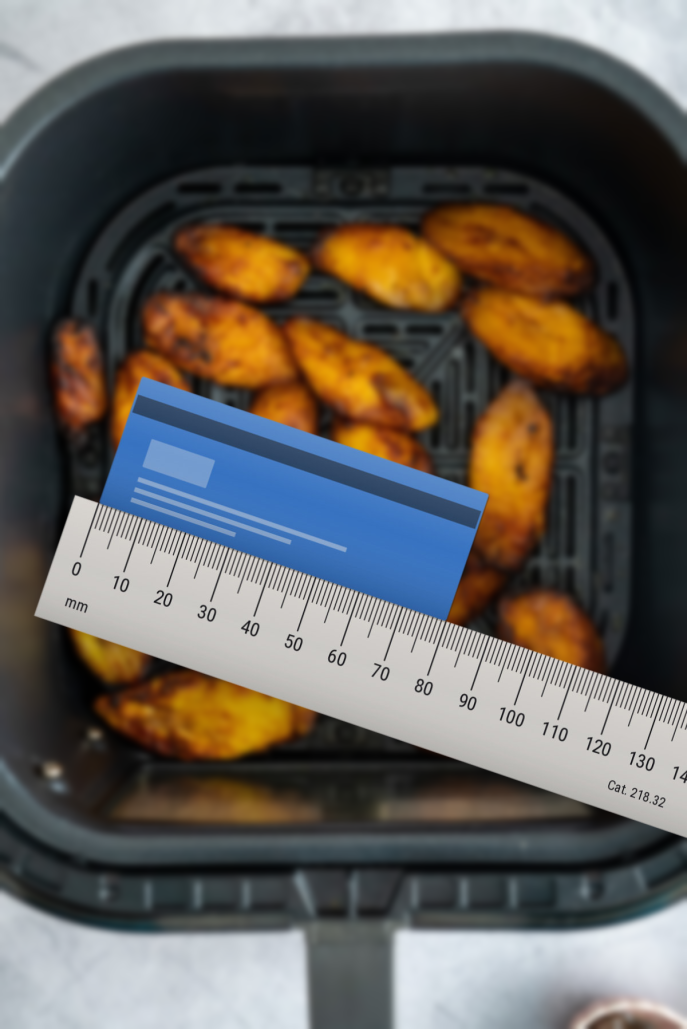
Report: 80mm
